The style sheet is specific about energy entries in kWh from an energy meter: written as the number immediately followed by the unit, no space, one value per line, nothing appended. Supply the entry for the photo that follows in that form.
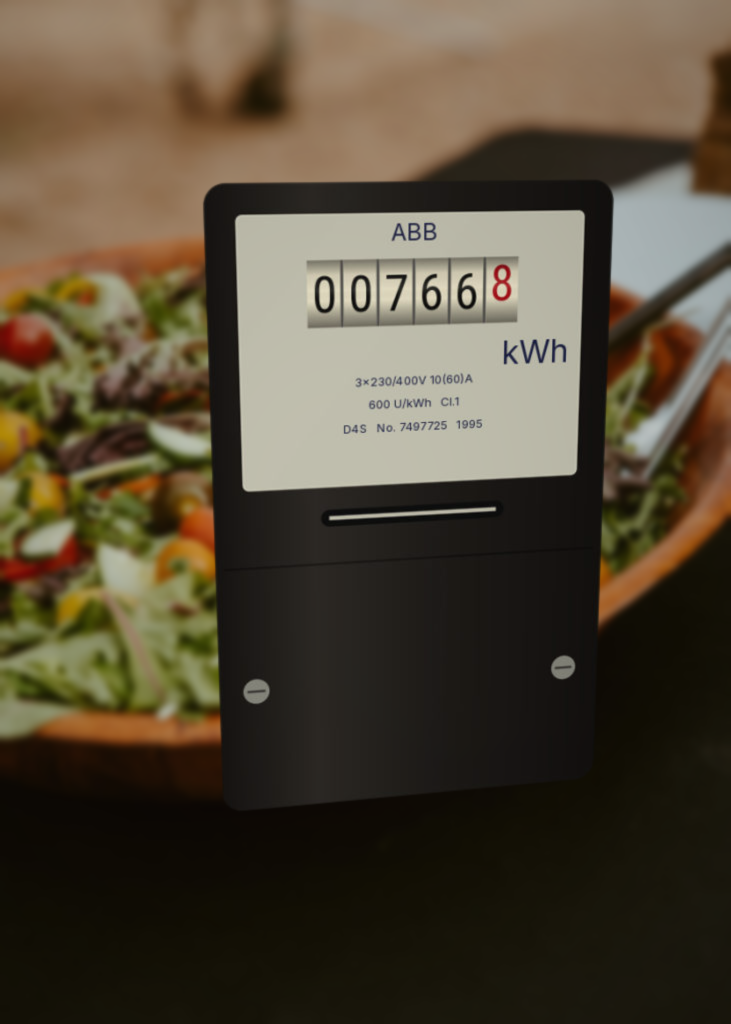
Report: 766.8kWh
